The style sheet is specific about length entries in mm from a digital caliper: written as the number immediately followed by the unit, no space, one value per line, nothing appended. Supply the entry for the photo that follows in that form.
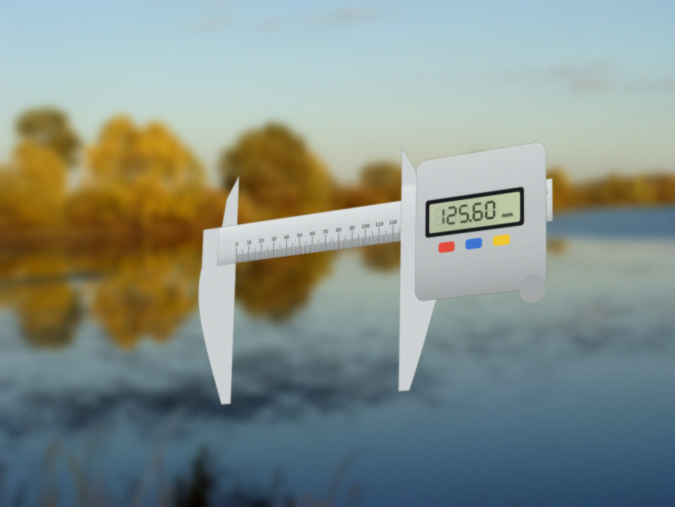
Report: 125.60mm
